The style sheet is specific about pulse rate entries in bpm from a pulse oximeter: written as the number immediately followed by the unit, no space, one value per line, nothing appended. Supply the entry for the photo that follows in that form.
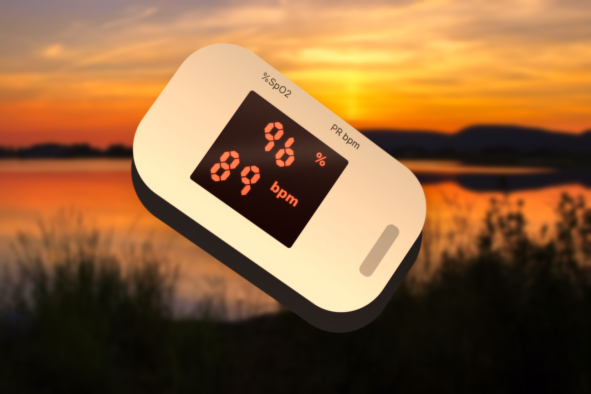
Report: 89bpm
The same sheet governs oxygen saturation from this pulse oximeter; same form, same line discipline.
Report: 96%
